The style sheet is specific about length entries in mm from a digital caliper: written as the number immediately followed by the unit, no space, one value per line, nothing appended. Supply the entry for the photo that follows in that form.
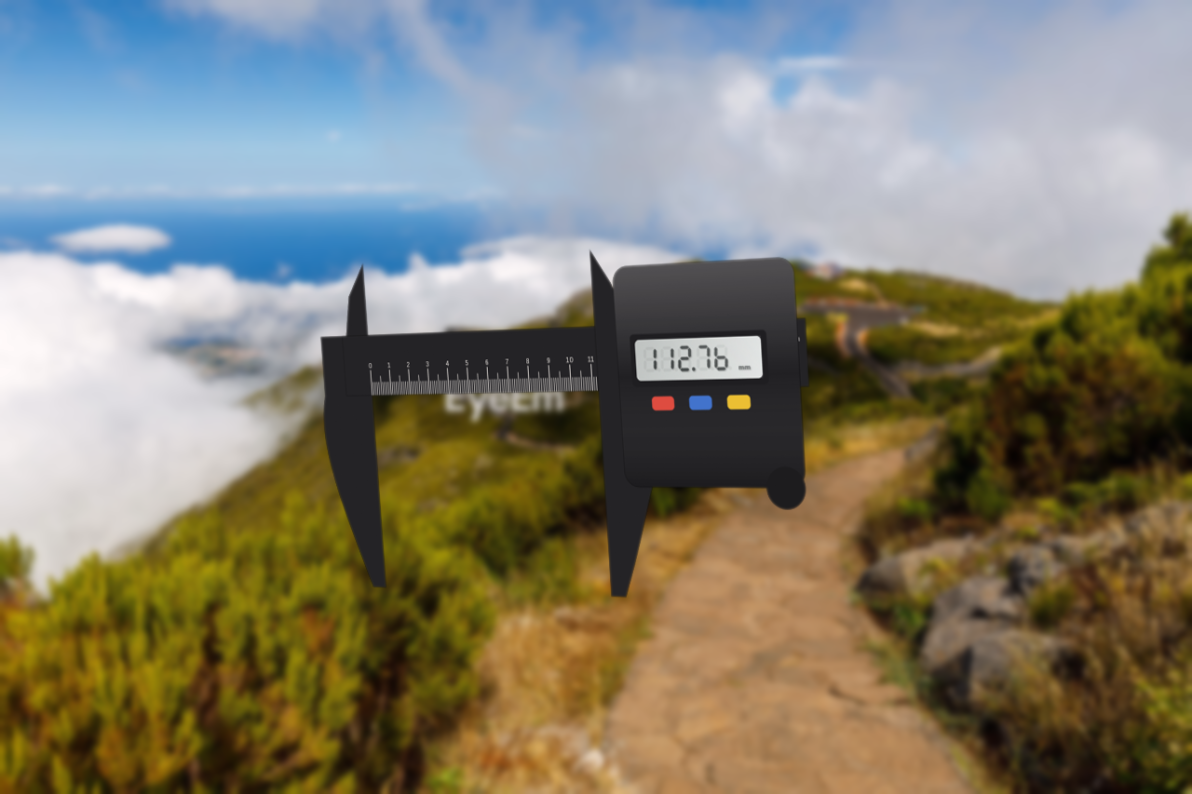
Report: 112.76mm
